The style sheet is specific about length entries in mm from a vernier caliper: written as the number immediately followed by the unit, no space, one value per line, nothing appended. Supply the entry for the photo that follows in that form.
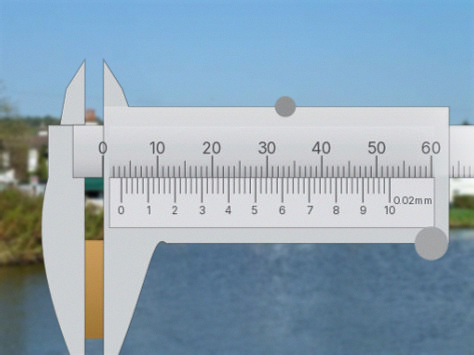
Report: 3.4mm
